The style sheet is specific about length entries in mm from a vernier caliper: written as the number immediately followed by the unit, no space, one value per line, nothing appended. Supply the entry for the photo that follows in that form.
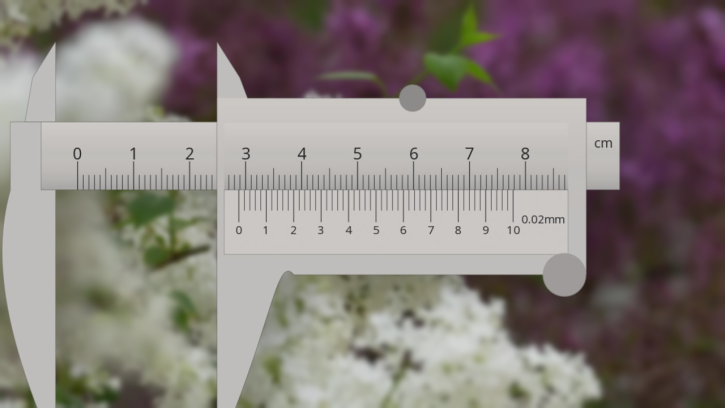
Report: 28.8mm
